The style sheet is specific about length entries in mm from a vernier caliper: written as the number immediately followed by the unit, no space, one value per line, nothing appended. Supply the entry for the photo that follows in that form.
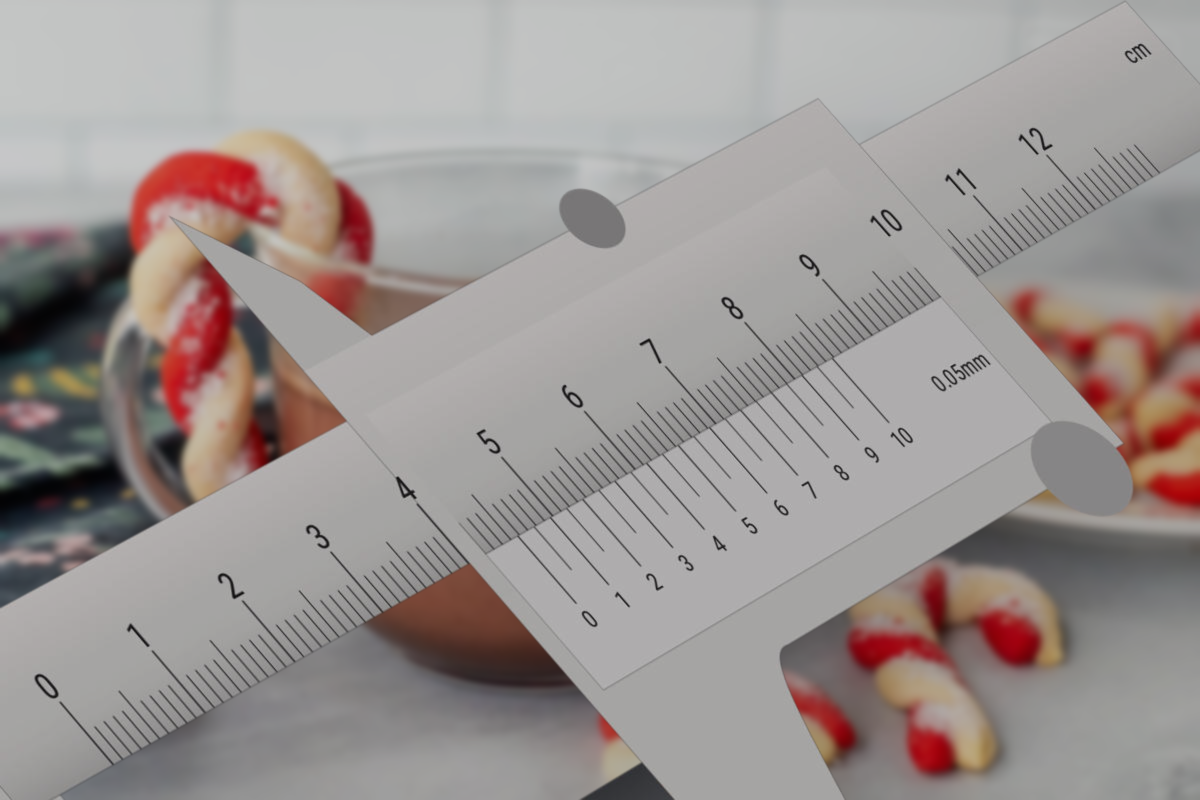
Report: 45.8mm
